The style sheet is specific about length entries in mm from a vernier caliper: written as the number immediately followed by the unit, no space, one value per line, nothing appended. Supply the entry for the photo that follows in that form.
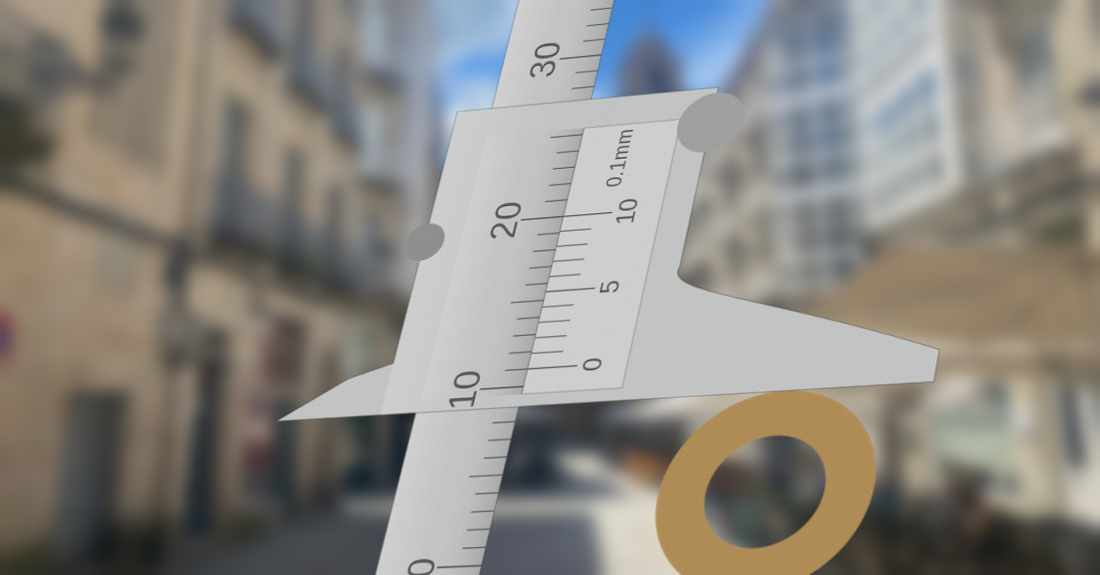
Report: 11.0mm
